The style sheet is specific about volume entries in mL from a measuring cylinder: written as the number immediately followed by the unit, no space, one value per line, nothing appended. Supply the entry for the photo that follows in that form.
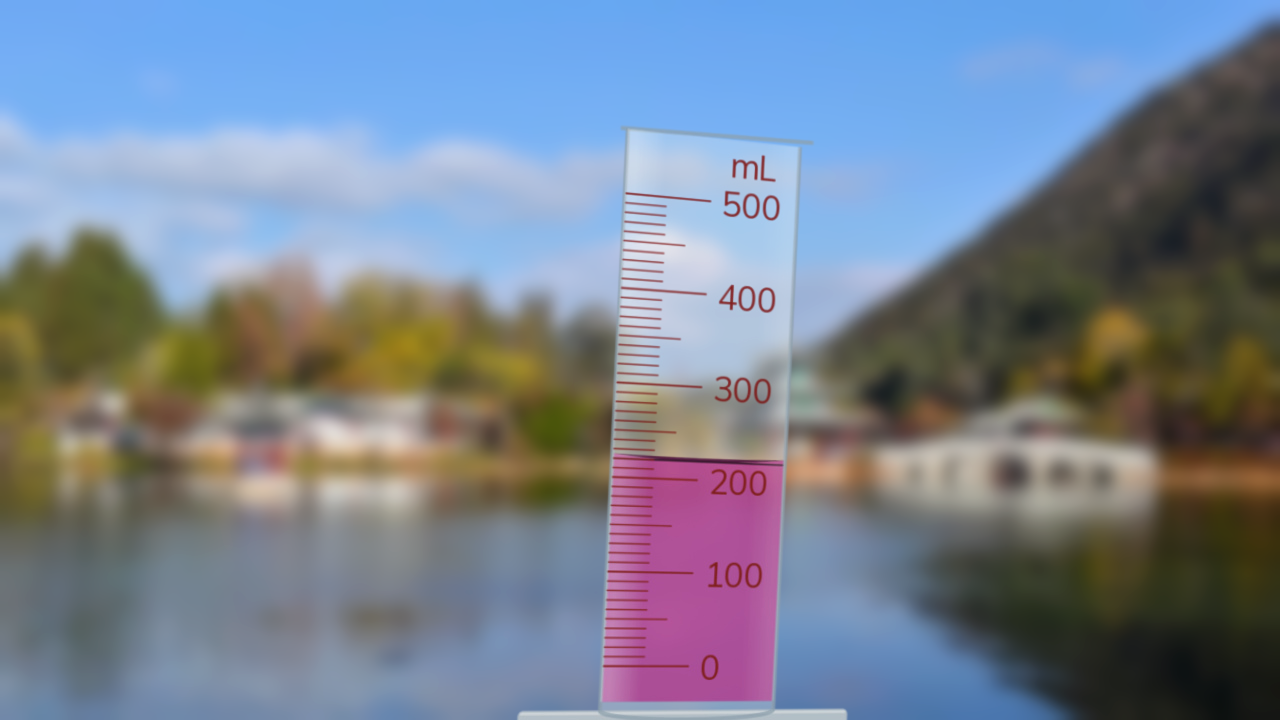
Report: 220mL
